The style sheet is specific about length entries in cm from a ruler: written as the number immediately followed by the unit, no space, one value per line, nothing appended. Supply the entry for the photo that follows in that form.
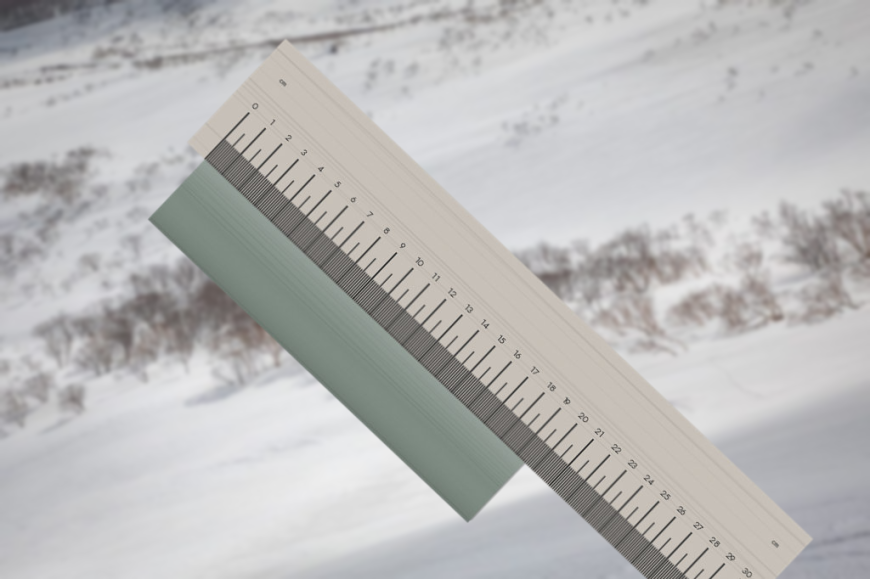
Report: 19.5cm
